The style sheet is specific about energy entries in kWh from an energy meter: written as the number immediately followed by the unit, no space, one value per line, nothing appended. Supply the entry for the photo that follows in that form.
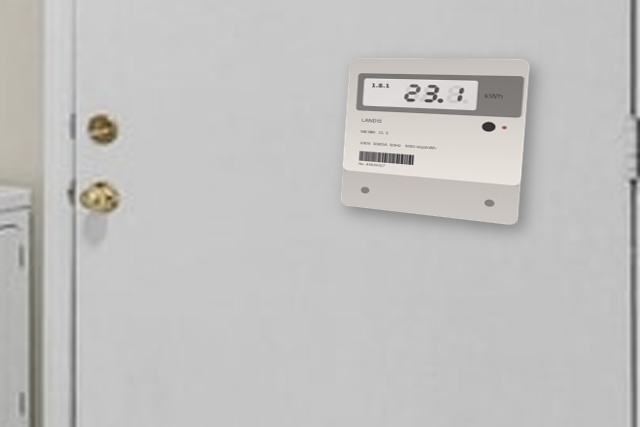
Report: 23.1kWh
